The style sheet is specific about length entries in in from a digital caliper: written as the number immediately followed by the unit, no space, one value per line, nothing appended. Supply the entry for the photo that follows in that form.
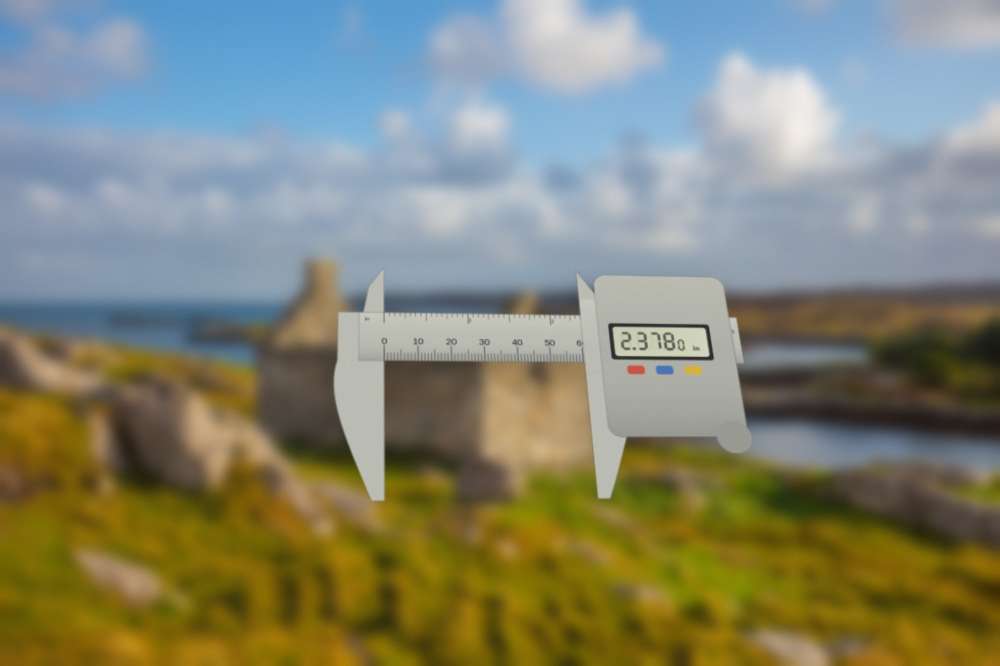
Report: 2.3780in
